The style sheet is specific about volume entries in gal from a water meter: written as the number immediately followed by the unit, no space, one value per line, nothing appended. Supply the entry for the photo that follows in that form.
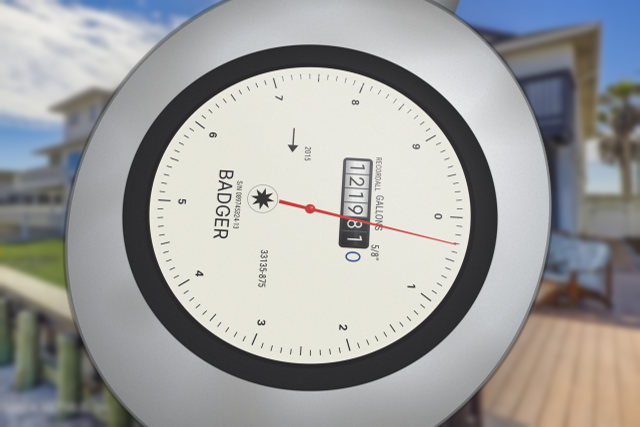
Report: 1219810.3gal
